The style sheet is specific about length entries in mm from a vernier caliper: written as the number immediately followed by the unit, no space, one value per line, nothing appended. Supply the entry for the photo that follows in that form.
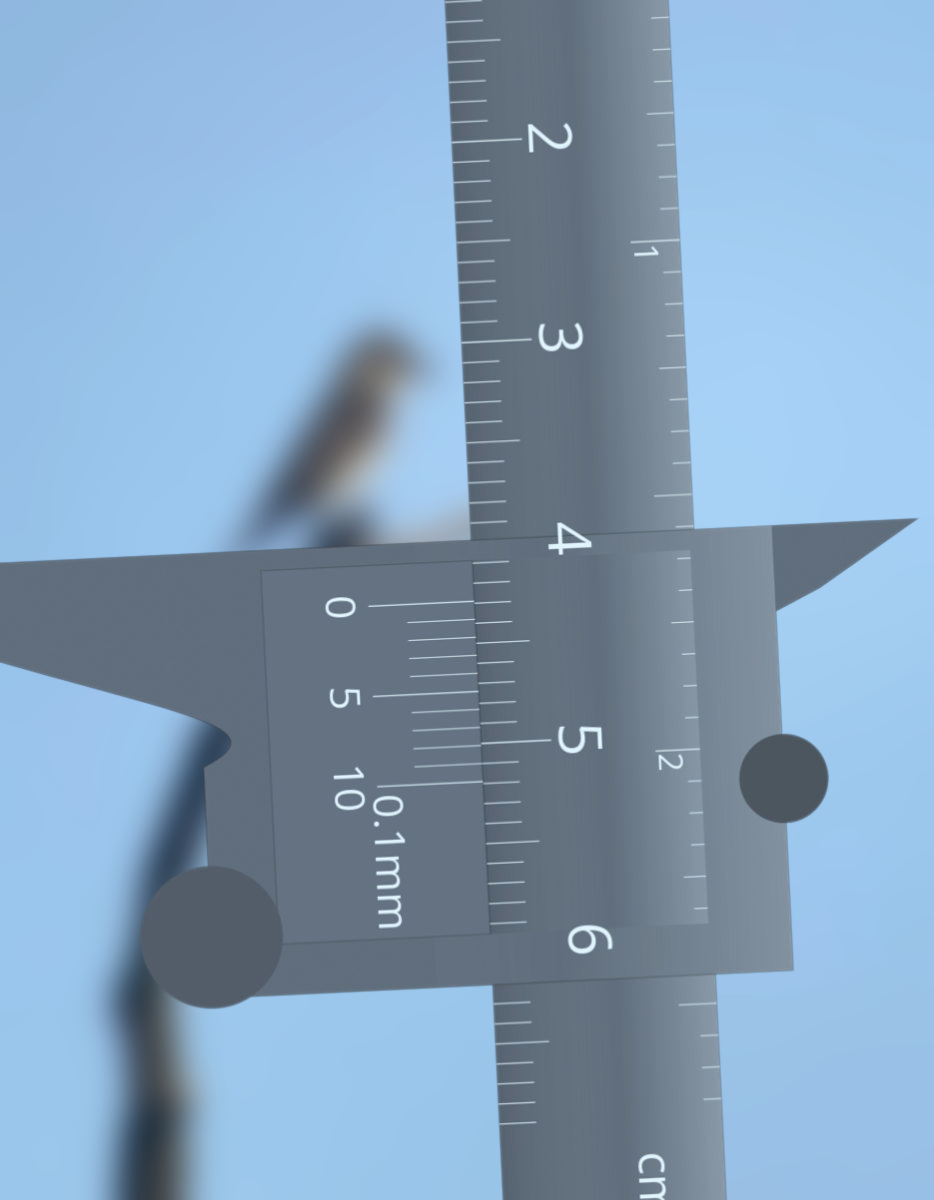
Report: 42.9mm
